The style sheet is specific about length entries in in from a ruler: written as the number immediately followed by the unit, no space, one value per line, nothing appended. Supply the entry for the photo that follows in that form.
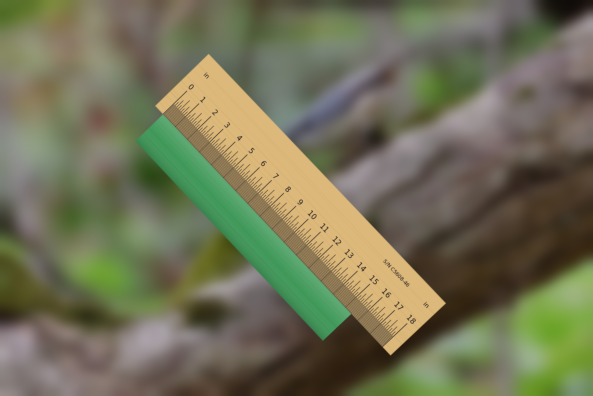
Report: 15.5in
